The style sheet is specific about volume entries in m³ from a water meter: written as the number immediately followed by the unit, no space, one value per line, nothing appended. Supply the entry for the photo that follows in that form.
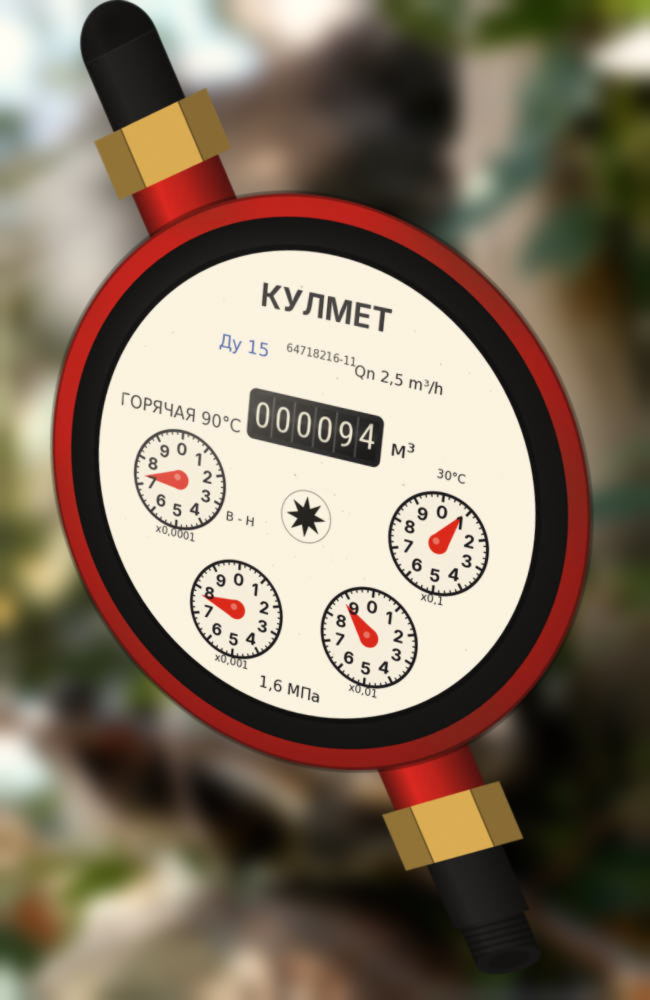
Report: 94.0877m³
